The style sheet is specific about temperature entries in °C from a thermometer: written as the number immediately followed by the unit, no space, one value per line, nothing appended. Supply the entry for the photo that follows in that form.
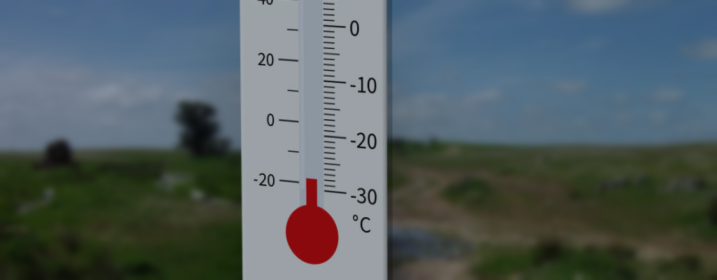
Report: -28°C
